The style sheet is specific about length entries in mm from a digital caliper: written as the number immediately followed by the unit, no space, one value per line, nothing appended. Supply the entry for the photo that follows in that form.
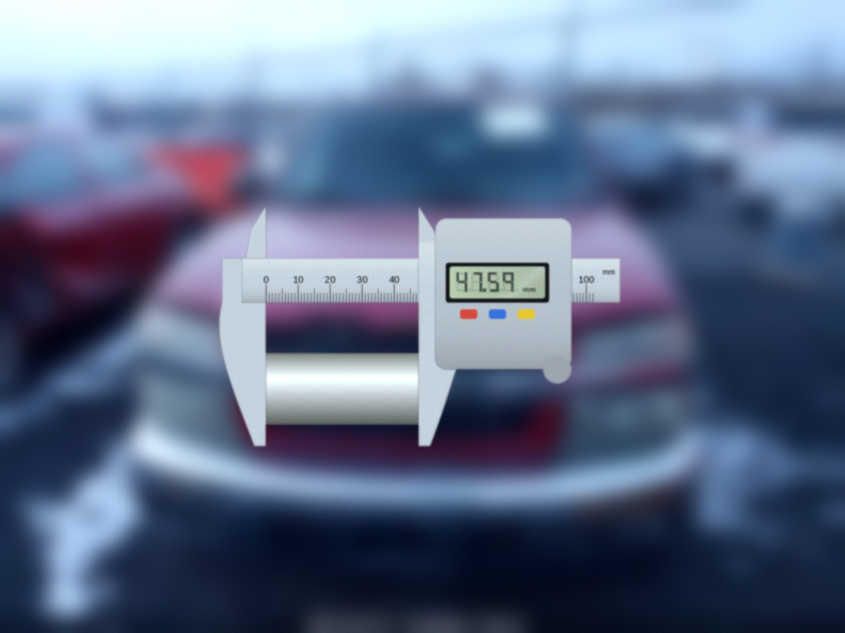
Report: 47.59mm
